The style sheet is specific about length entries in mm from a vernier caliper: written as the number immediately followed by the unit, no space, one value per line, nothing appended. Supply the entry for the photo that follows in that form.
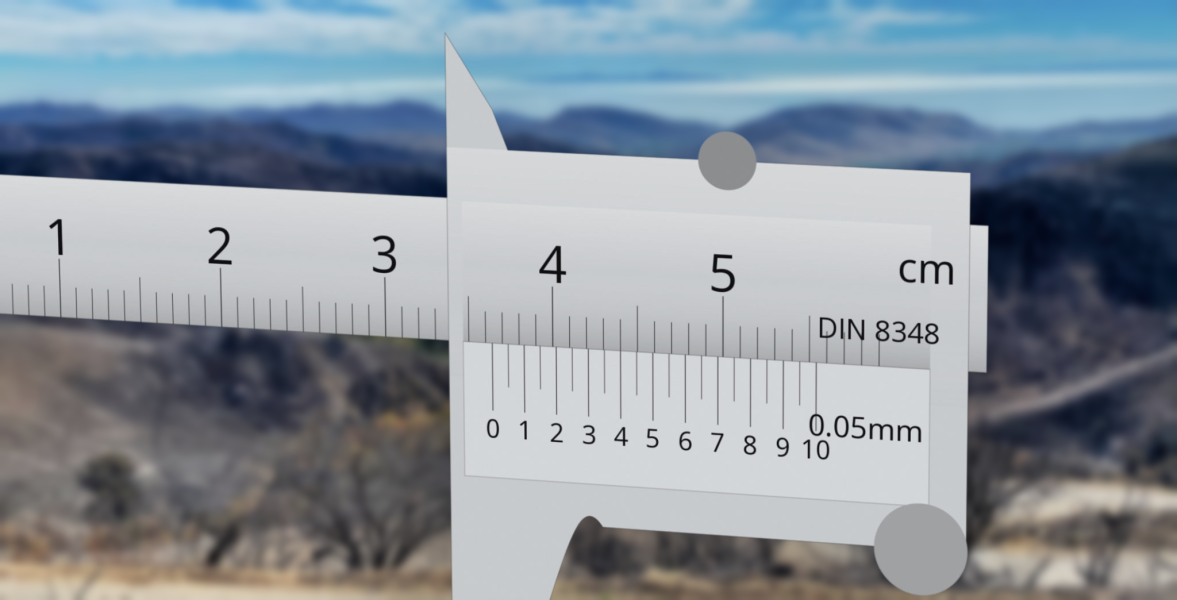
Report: 36.4mm
